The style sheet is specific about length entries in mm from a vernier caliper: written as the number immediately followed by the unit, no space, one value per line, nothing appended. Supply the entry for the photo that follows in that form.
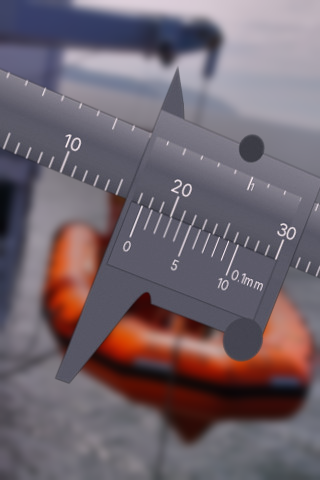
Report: 17.4mm
